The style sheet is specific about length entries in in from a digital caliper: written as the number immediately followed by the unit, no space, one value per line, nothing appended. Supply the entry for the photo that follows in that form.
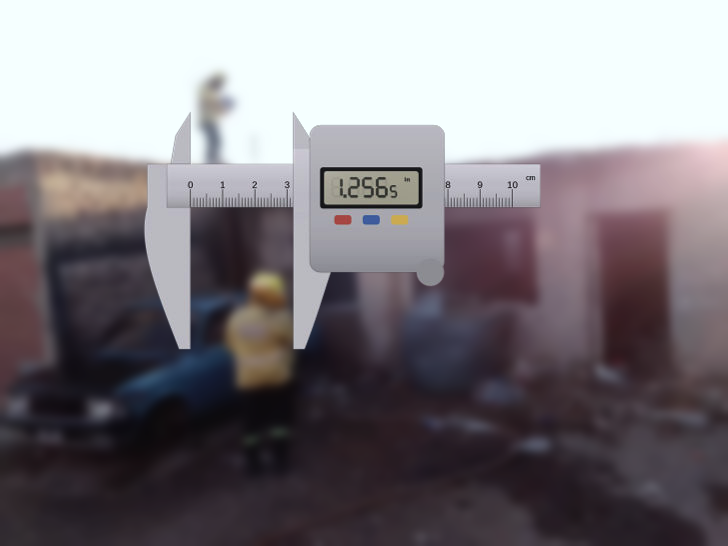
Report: 1.2565in
